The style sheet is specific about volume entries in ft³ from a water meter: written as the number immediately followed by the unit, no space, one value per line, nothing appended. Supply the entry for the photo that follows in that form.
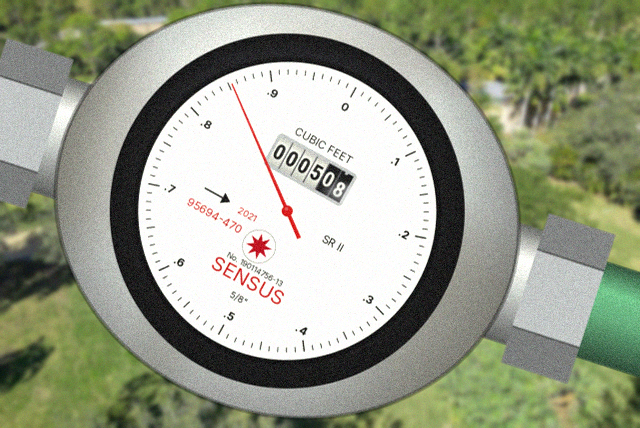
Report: 507.85ft³
